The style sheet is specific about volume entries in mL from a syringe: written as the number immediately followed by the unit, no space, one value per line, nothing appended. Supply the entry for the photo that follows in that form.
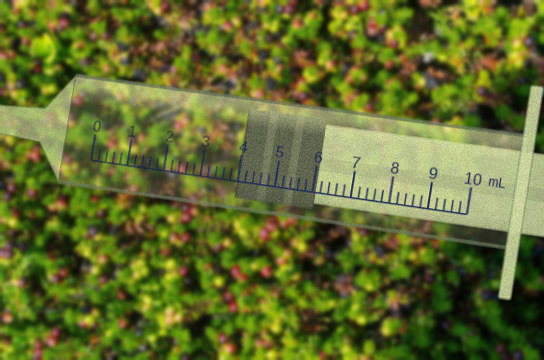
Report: 4mL
